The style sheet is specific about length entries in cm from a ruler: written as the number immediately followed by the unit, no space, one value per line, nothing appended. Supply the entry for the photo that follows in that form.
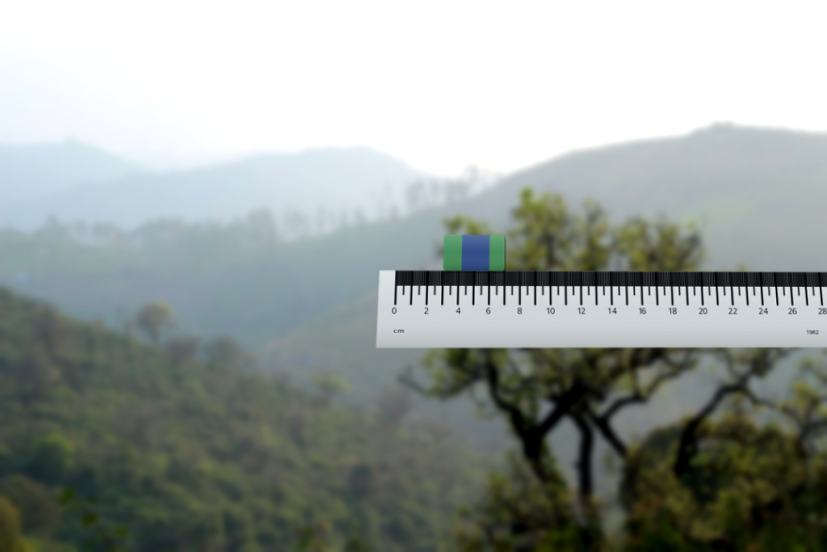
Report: 4cm
